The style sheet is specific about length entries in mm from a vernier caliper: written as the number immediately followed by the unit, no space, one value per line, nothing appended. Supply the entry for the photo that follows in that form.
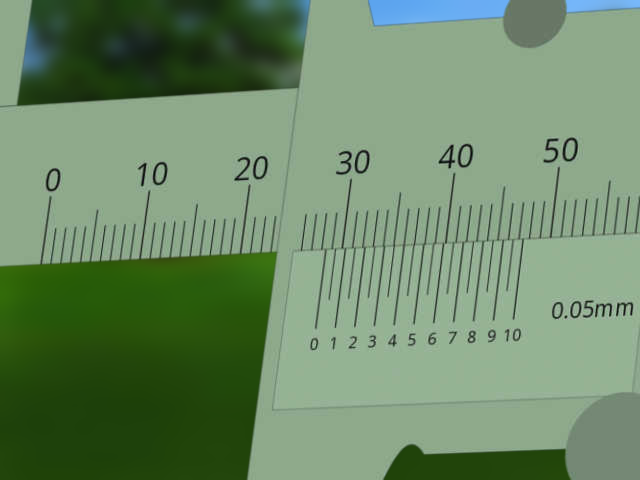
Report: 28.4mm
